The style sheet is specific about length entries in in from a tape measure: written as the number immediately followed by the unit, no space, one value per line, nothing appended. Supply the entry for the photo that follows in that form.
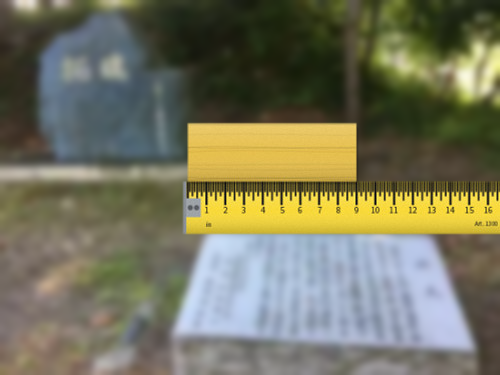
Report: 9in
